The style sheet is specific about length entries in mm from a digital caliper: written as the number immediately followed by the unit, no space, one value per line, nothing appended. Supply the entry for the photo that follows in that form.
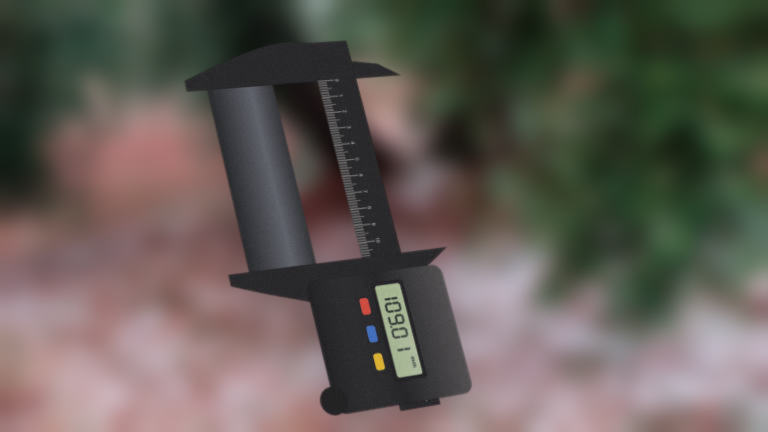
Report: 109.01mm
